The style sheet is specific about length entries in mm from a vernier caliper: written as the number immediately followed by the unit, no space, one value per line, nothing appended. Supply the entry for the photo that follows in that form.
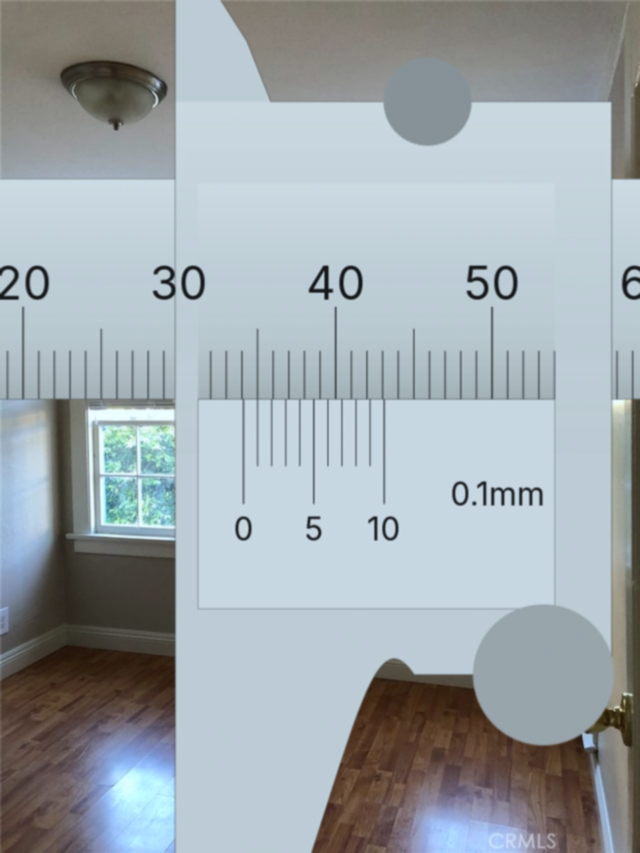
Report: 34.1mm
